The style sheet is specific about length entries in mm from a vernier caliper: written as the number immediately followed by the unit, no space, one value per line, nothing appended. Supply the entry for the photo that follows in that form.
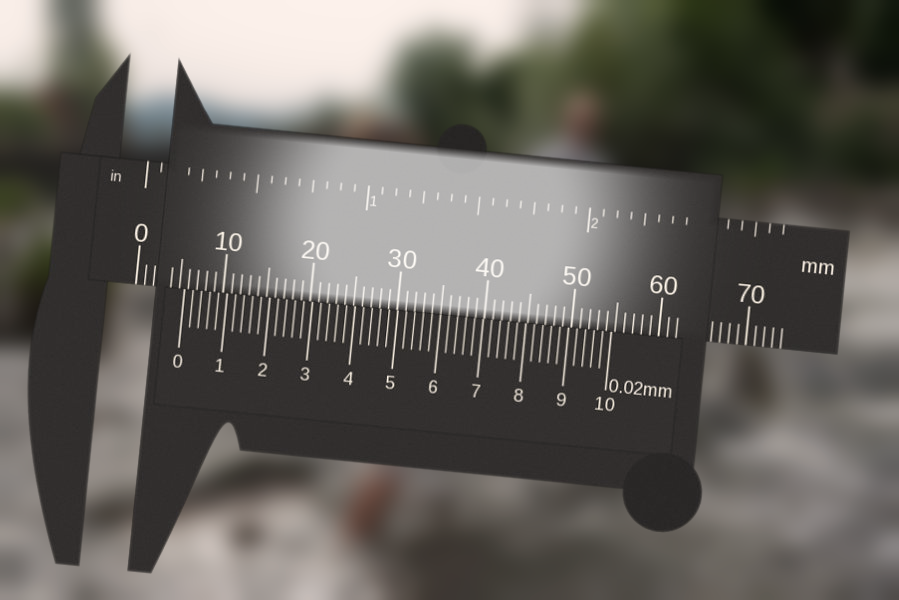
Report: 5.6mm
